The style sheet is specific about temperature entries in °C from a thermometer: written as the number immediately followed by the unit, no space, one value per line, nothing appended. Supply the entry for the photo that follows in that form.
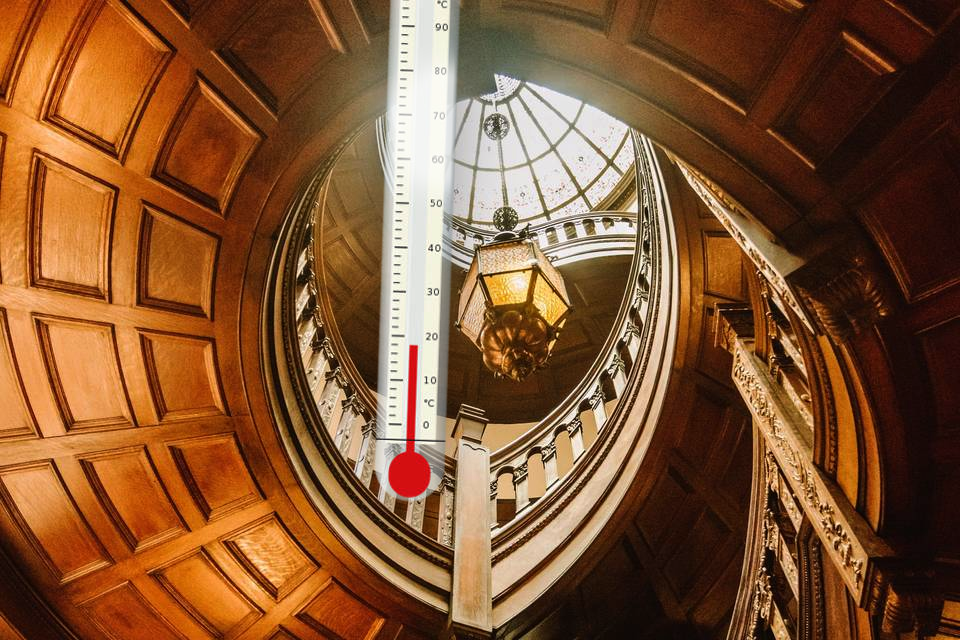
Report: 18°C
